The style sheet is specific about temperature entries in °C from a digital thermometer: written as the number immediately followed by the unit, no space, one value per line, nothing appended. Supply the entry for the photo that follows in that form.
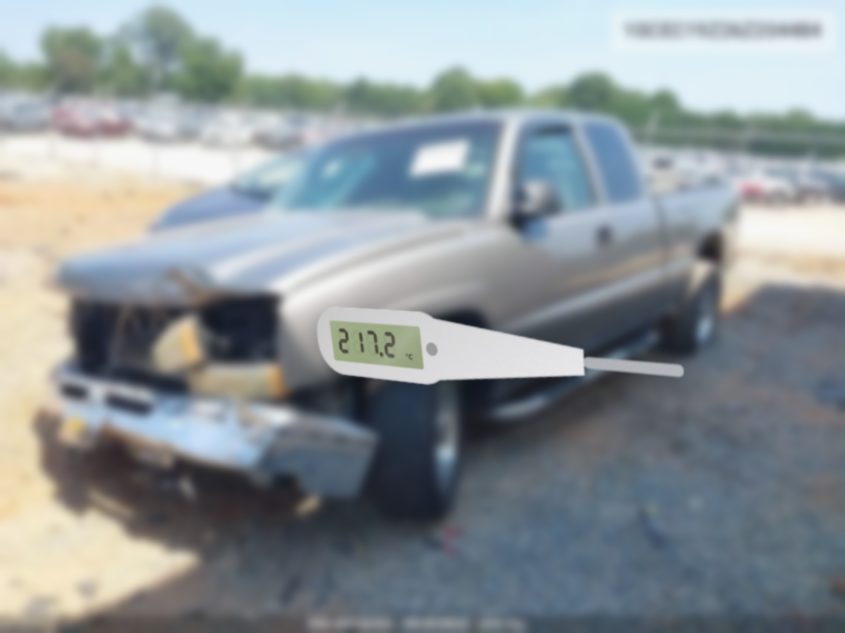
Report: 217.2°C
